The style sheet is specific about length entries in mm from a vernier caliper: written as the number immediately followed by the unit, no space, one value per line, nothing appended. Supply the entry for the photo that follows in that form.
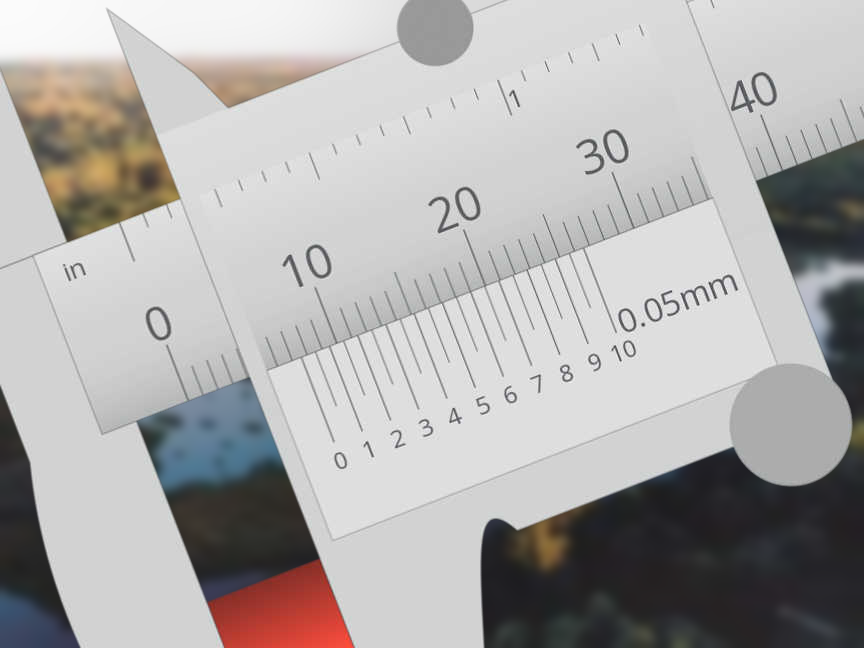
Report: 7.6mm
